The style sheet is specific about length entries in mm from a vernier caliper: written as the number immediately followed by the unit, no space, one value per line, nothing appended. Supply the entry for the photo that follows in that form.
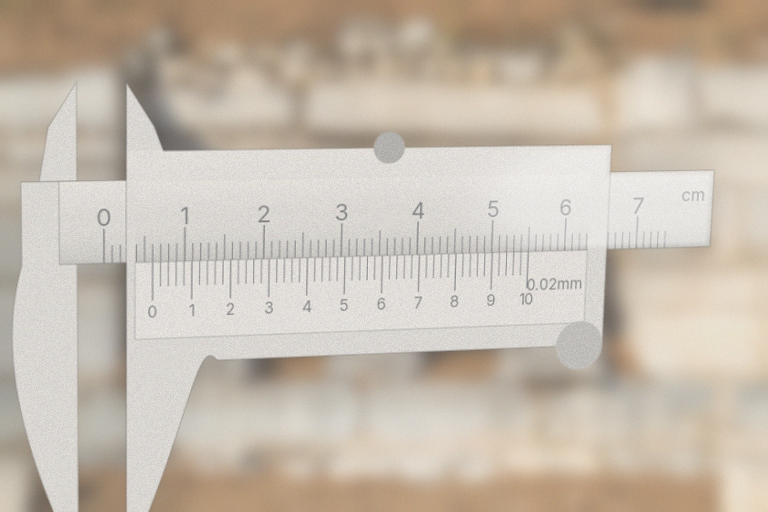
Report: 6.0mm
